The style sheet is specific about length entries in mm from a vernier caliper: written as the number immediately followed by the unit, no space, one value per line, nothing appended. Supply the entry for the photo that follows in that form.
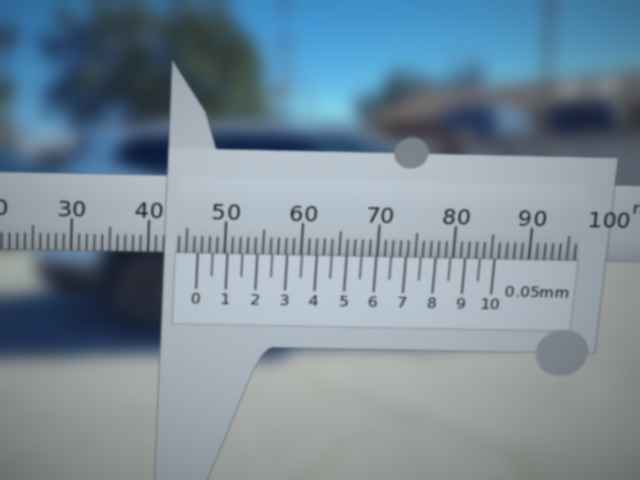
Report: 46.5mm
